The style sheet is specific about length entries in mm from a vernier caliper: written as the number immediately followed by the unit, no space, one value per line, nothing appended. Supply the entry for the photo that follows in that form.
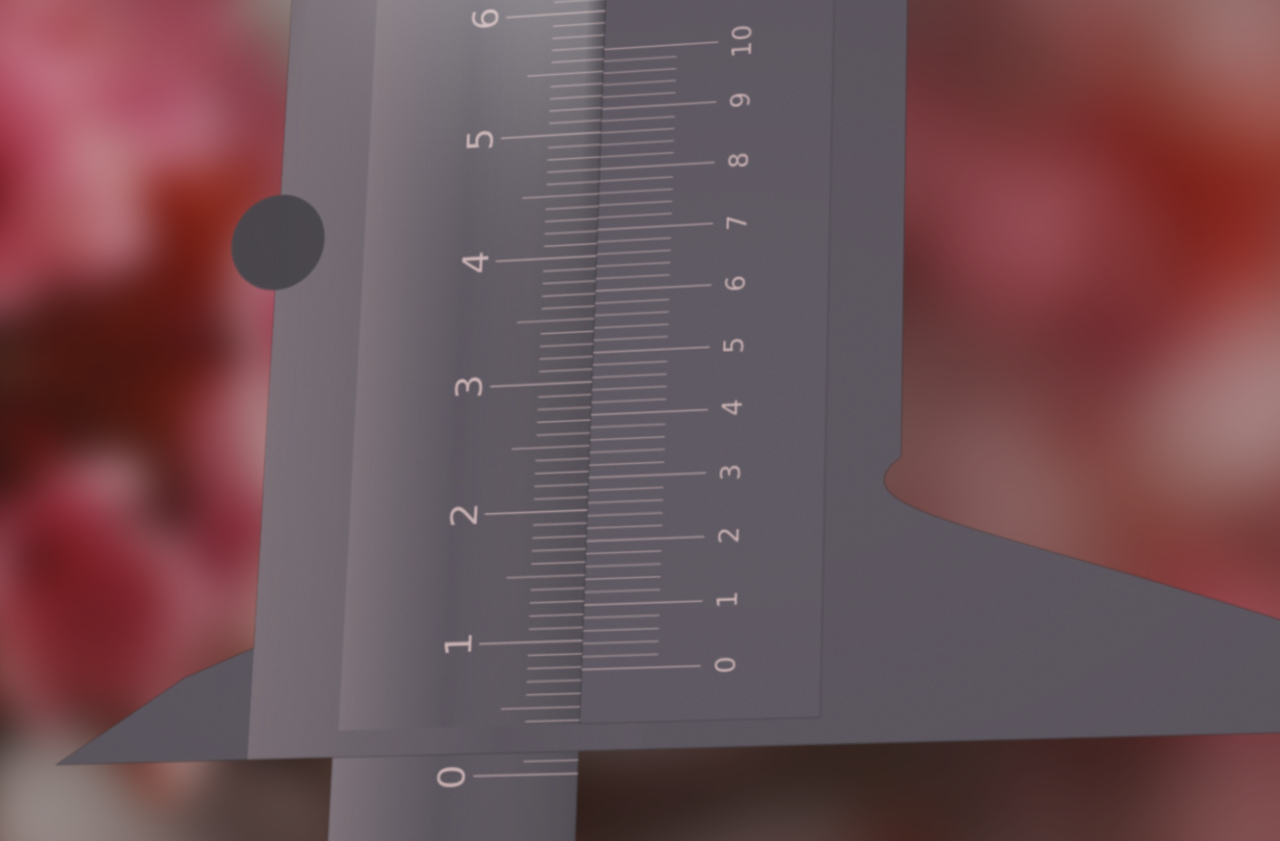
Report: 7.8mm
